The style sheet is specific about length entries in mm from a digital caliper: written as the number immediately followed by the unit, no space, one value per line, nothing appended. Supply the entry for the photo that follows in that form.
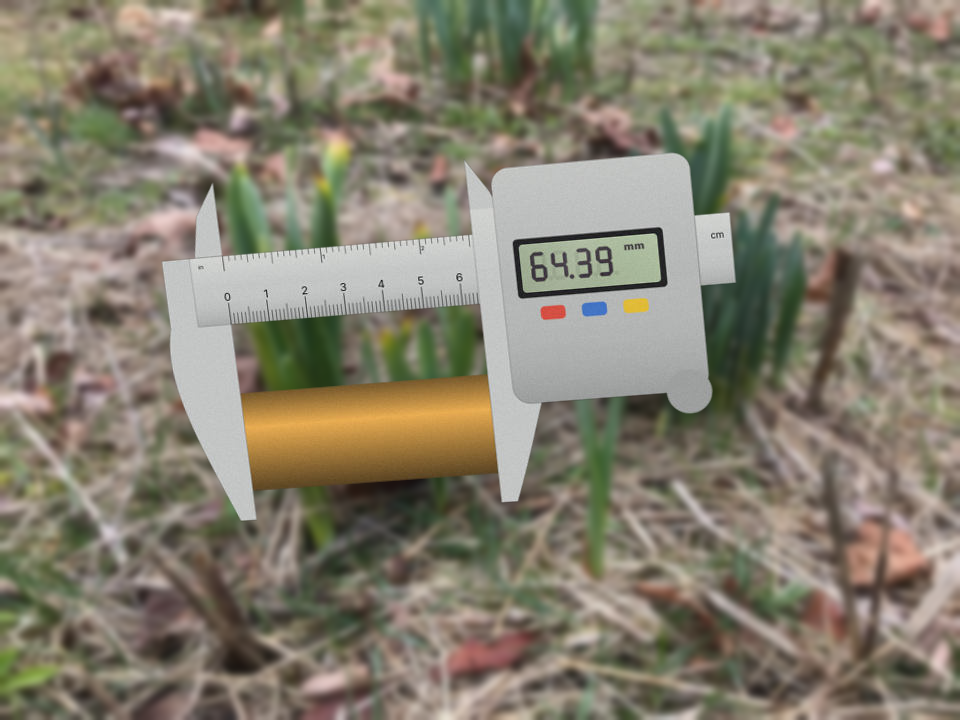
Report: 64.39mm
